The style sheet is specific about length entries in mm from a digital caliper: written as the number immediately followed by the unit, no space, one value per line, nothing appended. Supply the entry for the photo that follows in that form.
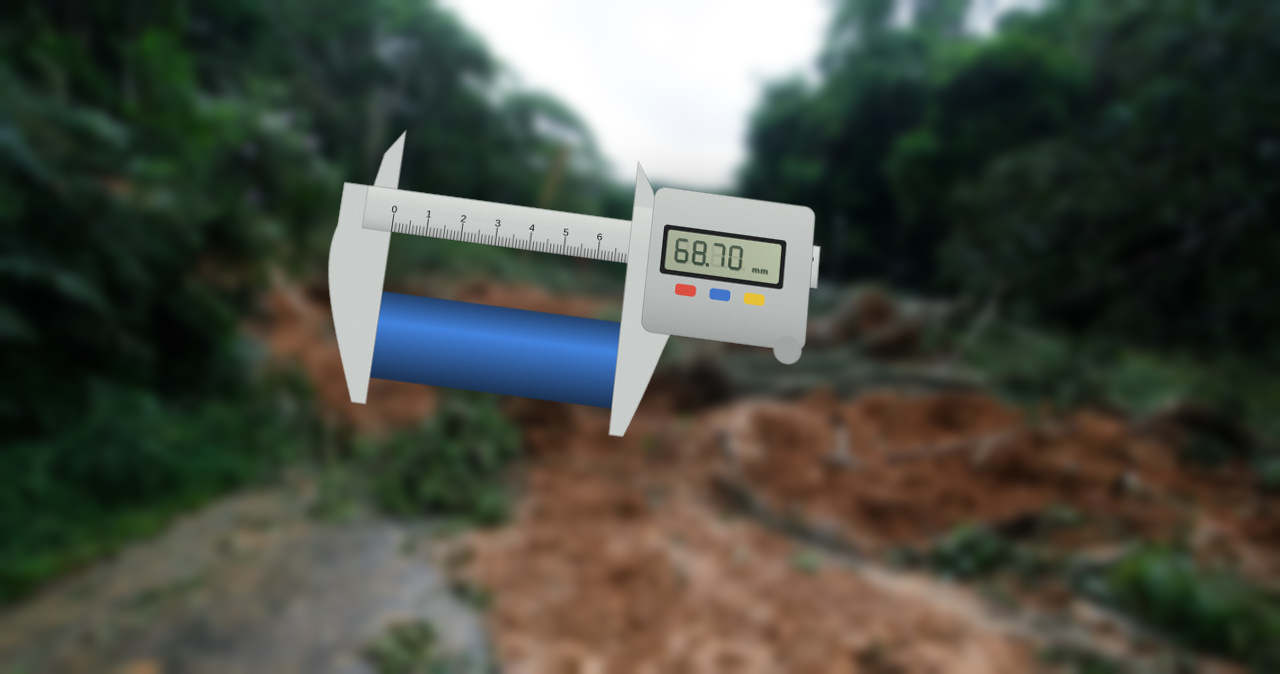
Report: 68.70mm
